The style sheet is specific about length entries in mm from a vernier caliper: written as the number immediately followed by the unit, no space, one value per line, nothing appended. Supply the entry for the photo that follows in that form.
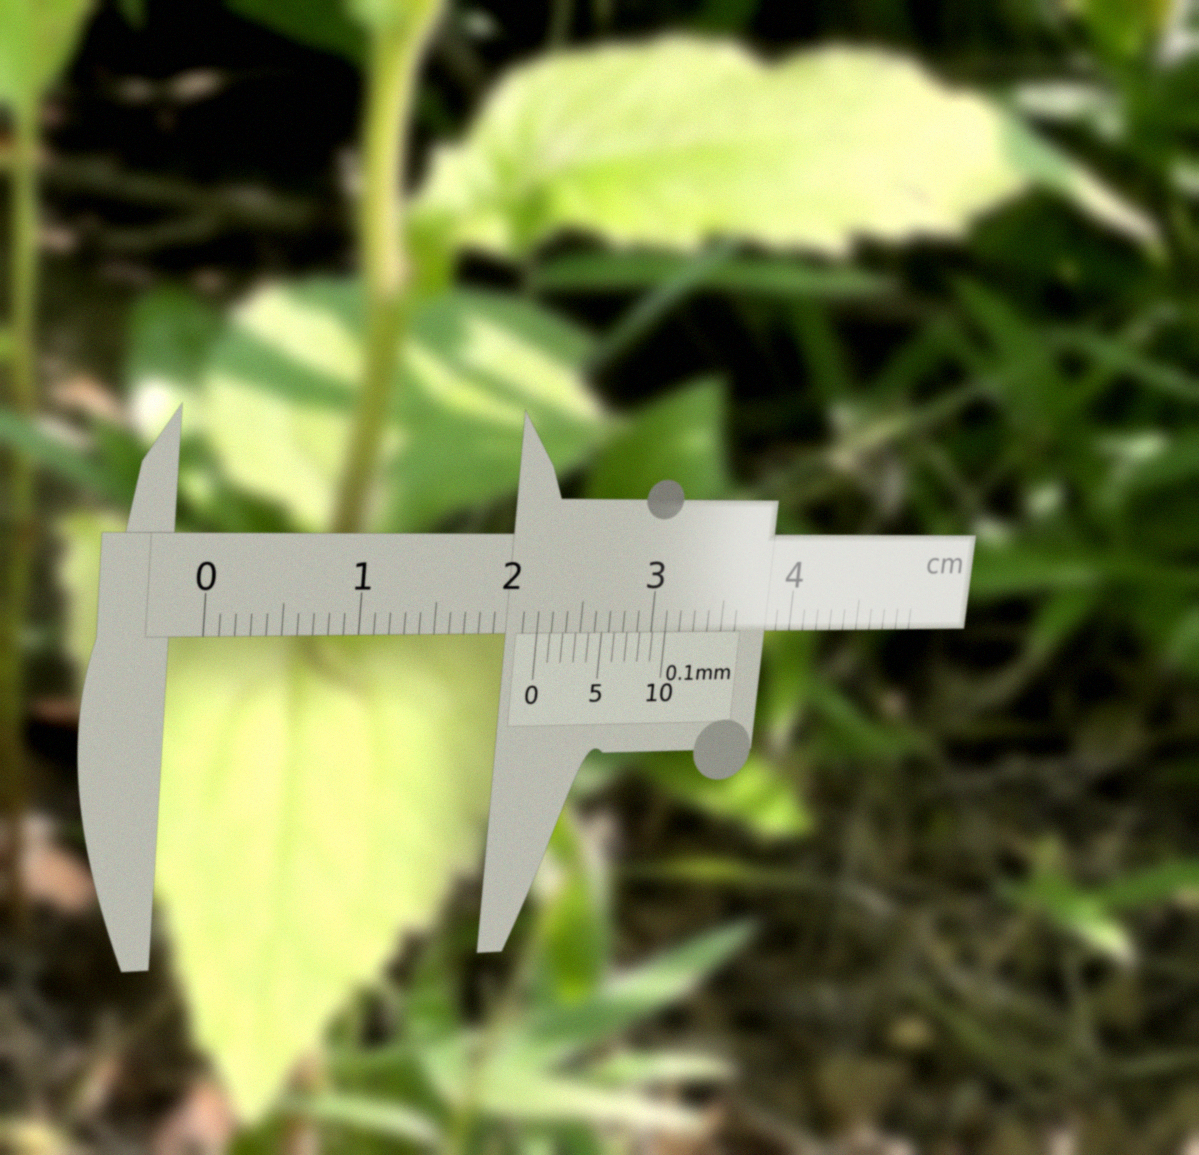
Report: 22.0mm
